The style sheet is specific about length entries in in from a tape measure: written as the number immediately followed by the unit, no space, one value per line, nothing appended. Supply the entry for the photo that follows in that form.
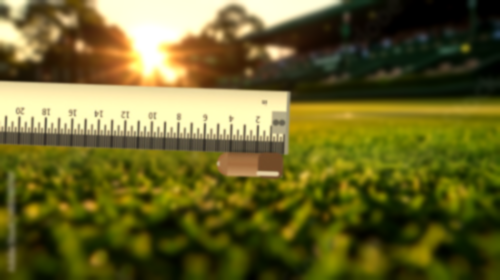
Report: 5in
